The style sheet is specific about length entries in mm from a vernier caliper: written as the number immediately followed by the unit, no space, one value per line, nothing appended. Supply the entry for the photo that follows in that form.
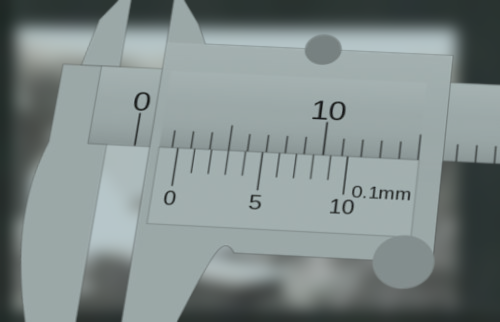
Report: 2.3mm
